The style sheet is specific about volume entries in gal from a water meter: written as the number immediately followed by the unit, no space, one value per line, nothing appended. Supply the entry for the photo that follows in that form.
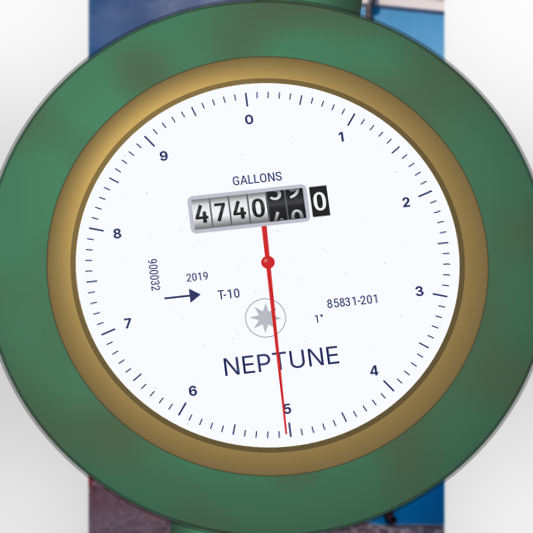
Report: 4740395.0gal
